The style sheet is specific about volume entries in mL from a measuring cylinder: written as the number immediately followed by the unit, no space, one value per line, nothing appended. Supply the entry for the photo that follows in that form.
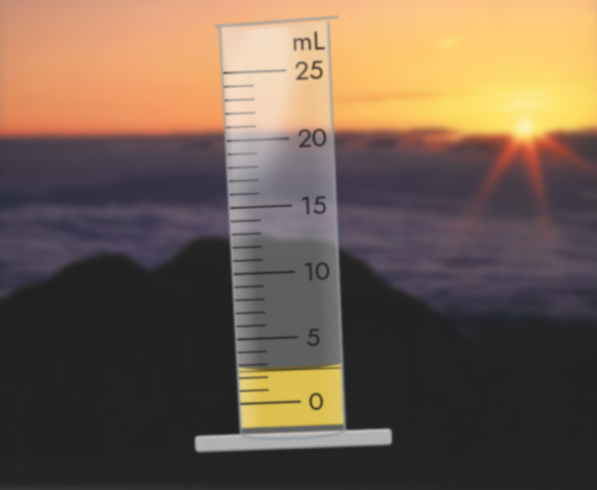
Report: 2.5mL
